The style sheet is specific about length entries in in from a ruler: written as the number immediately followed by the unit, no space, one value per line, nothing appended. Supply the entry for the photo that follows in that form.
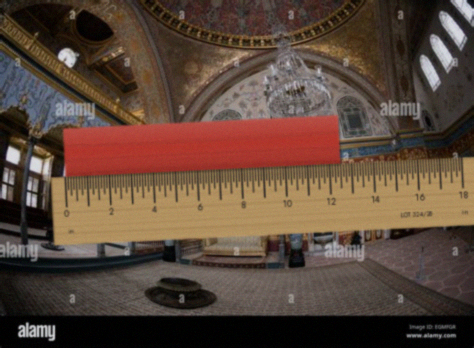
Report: 12.5in
